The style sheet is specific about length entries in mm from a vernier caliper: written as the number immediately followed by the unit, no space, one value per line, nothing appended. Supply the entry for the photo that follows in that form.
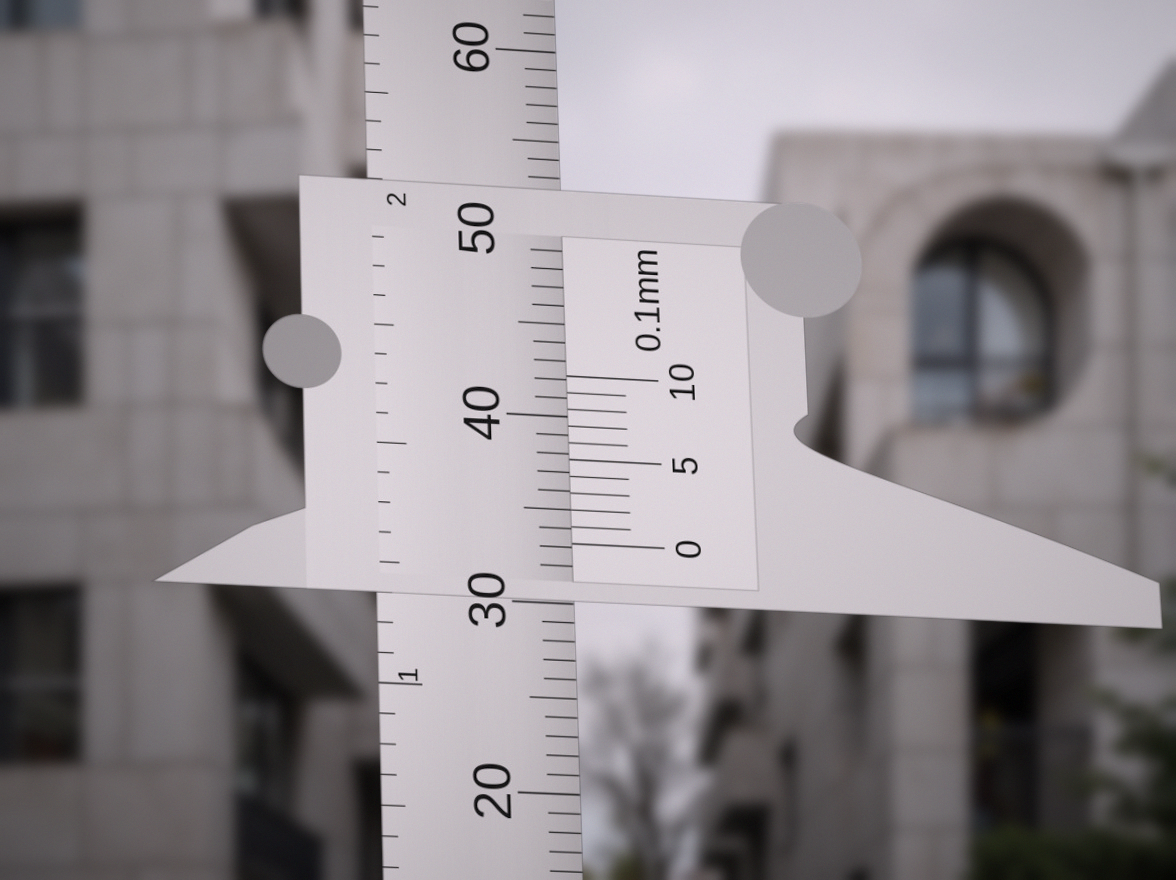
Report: 33.2mm
